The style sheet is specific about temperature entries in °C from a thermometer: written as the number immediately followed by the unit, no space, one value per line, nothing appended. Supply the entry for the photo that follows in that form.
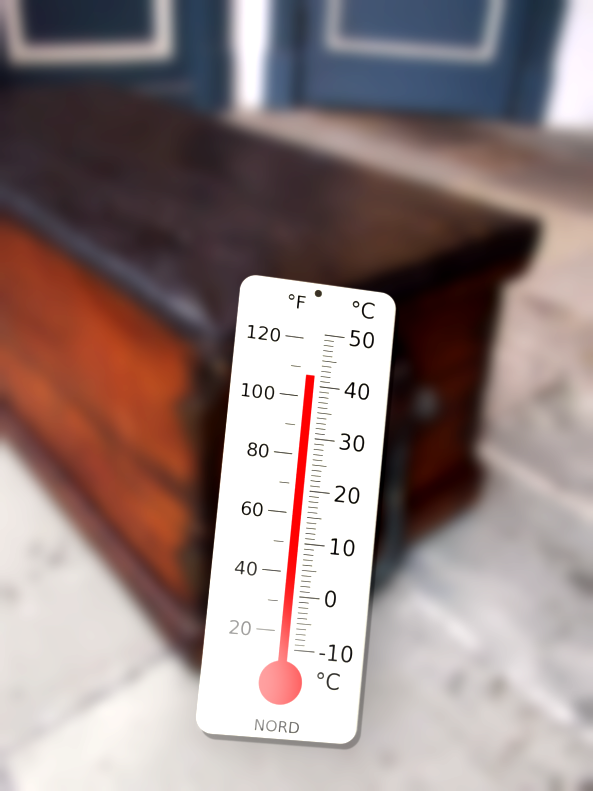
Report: 42°C
